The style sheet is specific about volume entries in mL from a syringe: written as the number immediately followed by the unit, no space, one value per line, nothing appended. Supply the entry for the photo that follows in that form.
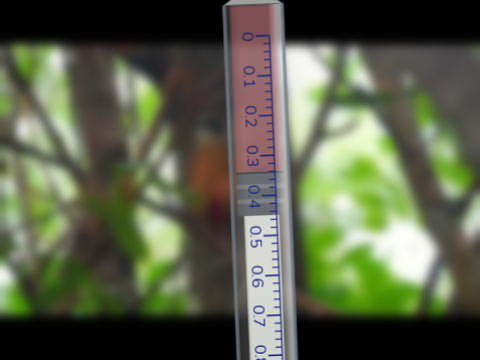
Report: 0.34mL
